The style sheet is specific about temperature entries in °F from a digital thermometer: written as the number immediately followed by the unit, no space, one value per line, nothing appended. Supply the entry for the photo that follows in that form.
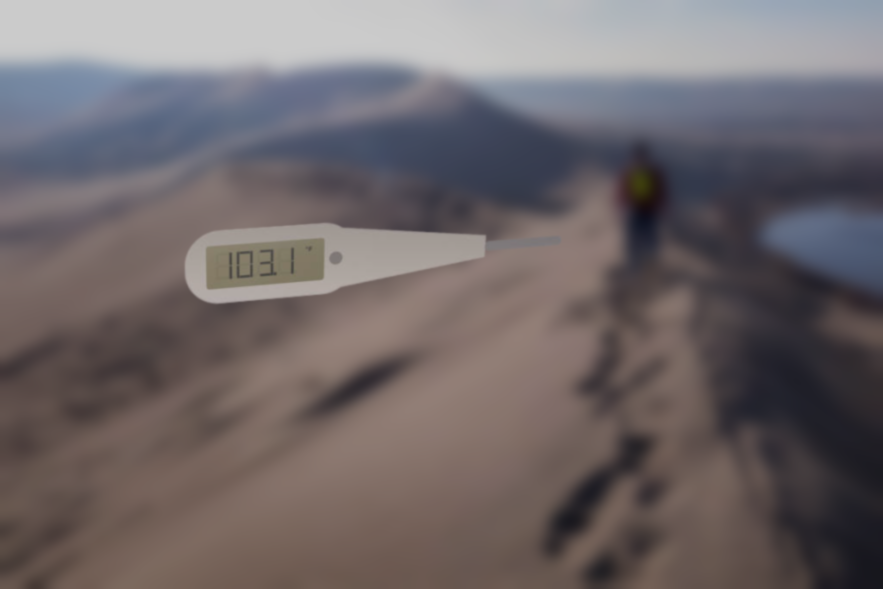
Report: 103.1°F
